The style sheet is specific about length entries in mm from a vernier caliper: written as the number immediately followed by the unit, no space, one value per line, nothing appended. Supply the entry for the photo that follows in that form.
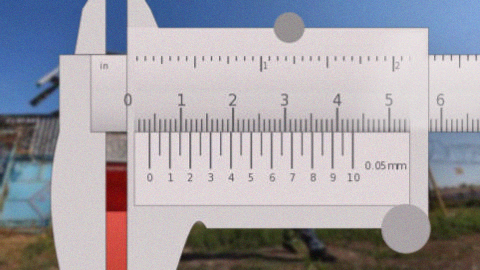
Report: 4.0mm
